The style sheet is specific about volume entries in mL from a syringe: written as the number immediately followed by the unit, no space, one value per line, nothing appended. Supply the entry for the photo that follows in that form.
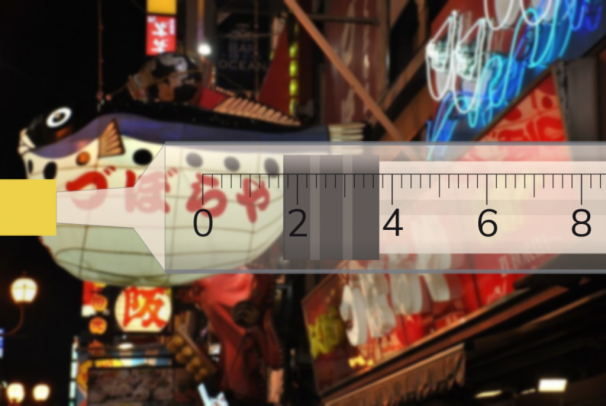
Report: 1.7mL
